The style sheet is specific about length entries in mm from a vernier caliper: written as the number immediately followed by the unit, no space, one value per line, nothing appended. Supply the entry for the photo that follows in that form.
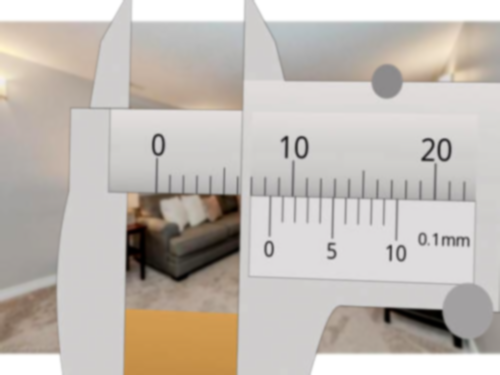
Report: 8.4mm
